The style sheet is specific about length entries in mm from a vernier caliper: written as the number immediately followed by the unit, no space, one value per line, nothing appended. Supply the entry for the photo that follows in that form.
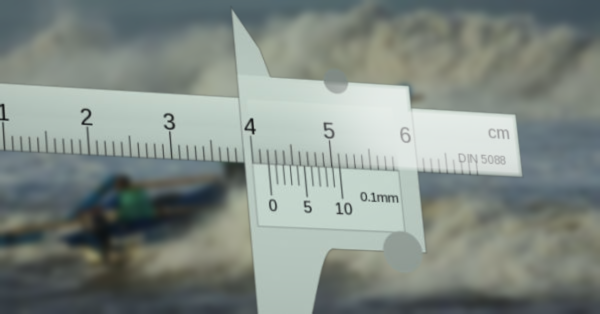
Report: 42.0mm
